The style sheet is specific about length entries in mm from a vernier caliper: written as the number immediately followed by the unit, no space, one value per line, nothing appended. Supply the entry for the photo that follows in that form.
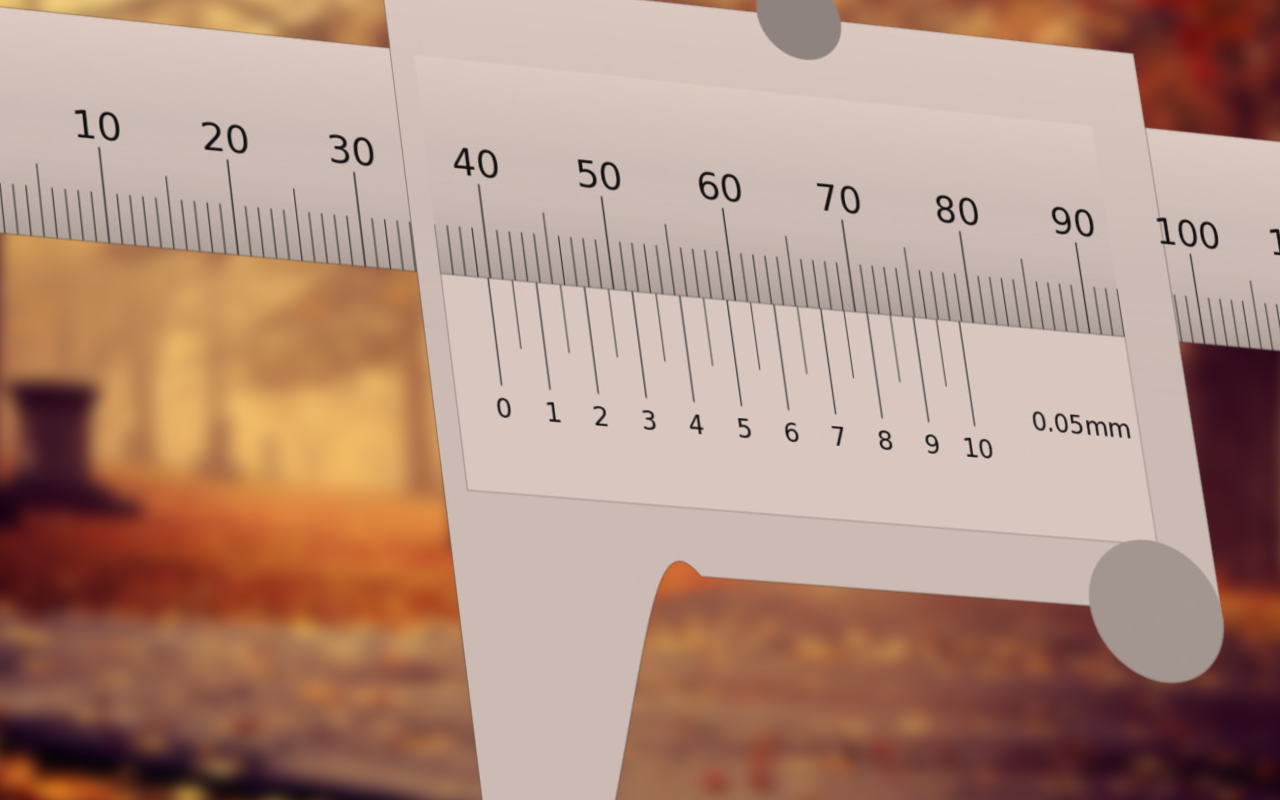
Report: 39.8mm
